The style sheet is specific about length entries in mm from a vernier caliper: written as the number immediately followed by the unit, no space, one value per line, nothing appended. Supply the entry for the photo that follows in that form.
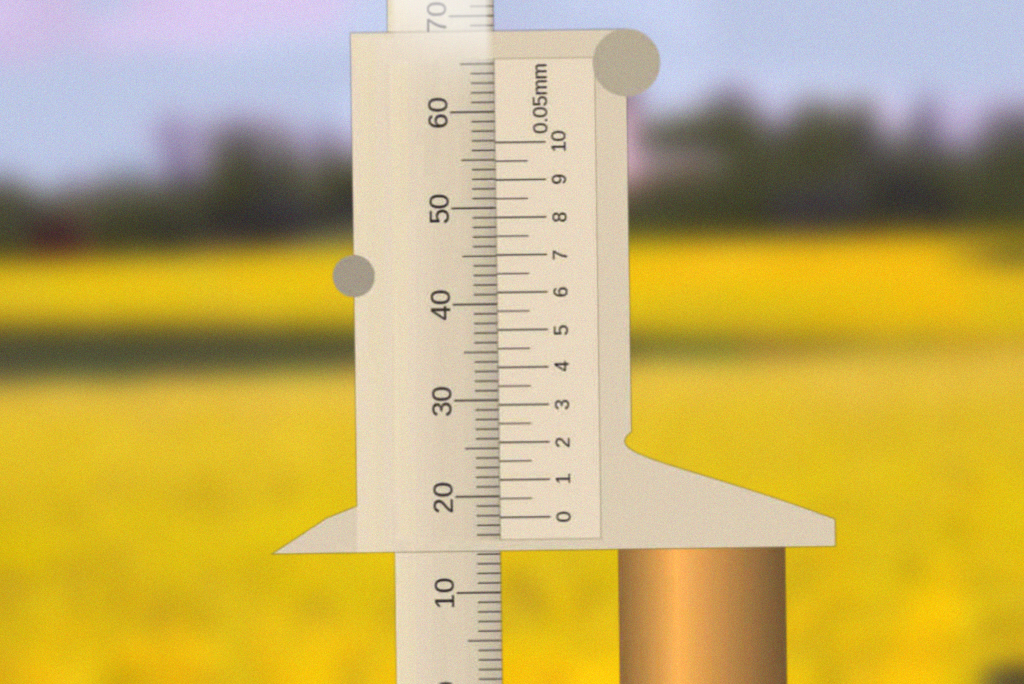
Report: 17.8mm
